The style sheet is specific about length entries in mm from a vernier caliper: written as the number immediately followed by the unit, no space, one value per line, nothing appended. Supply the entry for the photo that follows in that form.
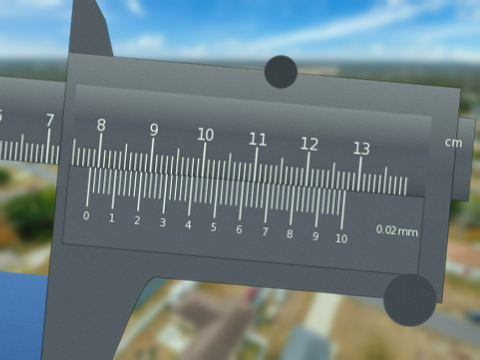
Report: 78.5mm
